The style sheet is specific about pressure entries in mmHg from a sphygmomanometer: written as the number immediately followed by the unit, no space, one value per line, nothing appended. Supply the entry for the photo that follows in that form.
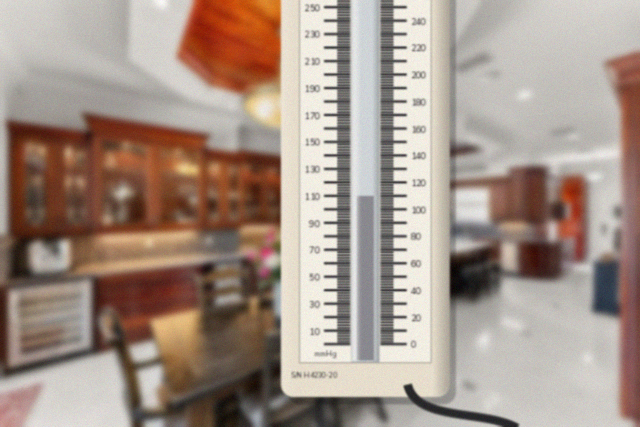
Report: 110mmHg
